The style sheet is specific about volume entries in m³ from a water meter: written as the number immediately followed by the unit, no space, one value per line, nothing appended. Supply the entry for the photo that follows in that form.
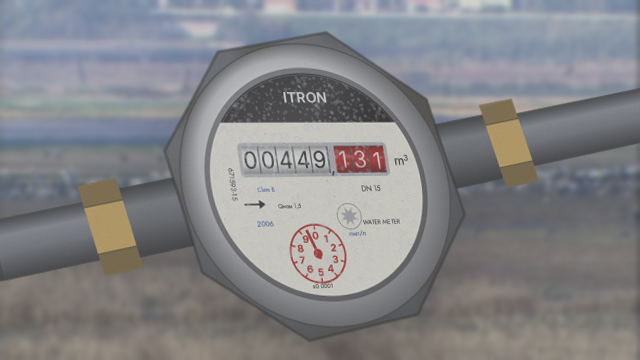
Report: 449.1309m³
